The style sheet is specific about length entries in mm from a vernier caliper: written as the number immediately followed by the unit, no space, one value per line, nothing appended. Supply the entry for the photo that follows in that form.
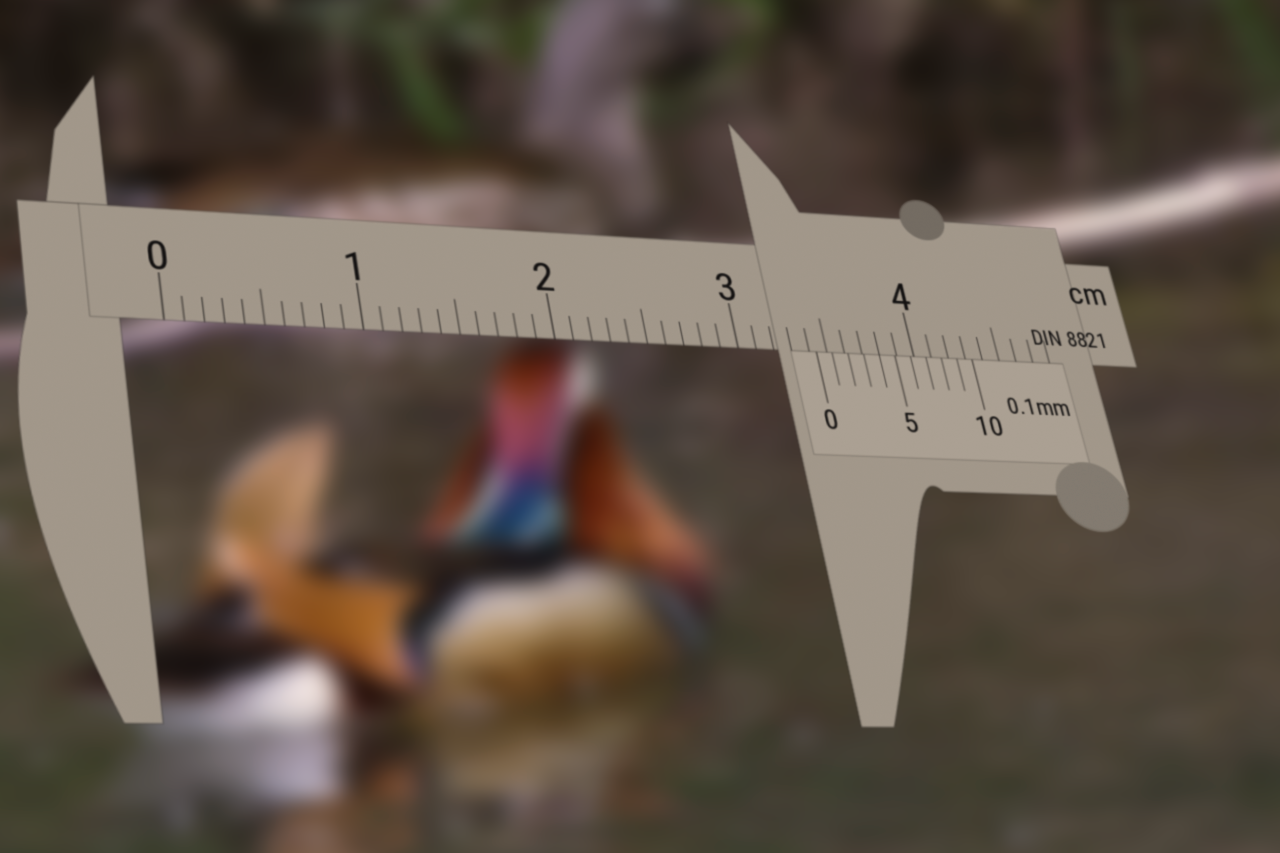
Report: 34.4mm
